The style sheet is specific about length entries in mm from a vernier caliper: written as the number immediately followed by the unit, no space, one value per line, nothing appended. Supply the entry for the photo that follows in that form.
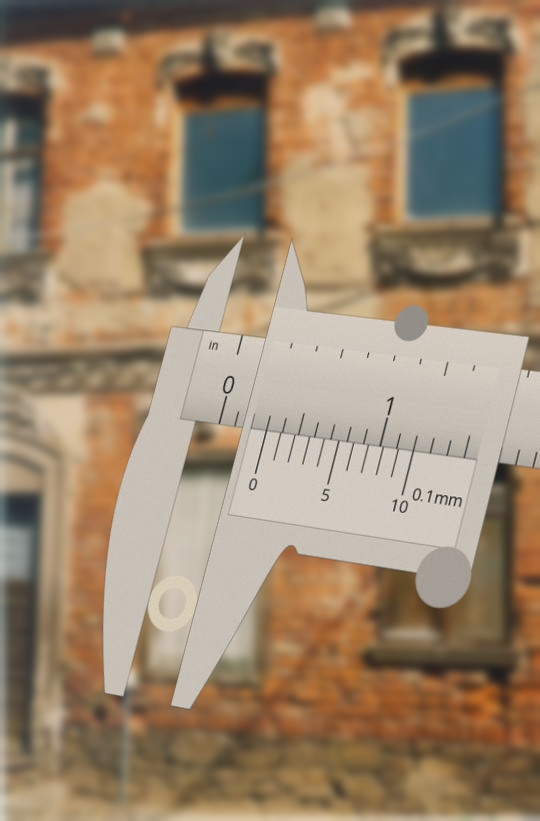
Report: 3.0mm
